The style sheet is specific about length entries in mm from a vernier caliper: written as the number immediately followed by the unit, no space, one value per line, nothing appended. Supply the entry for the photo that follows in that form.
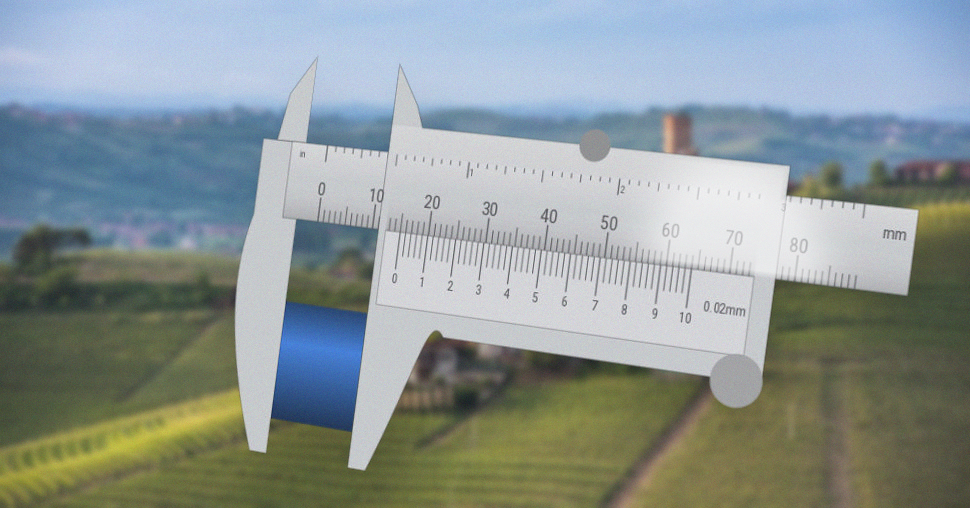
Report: 15.0mm
